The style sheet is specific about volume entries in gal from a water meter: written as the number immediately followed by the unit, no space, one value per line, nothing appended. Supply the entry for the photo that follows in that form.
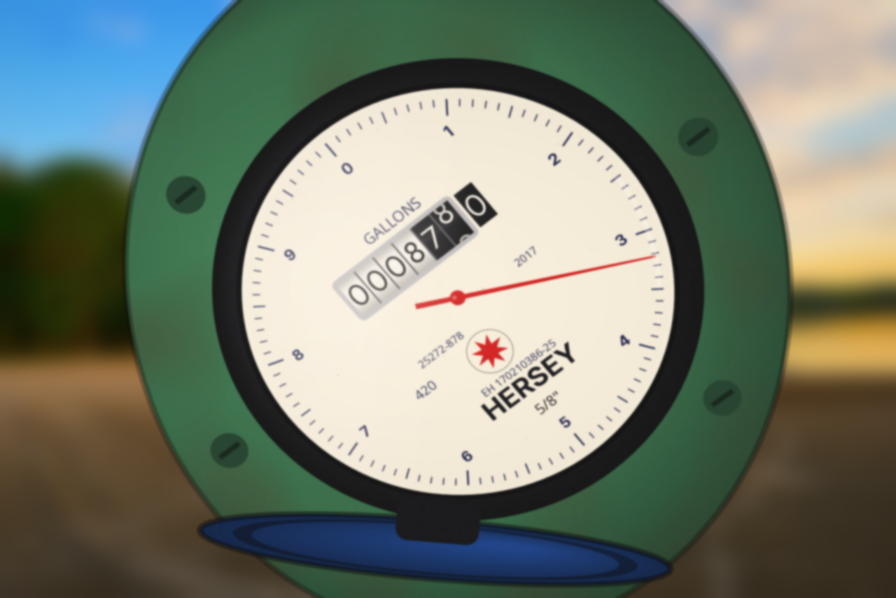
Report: 8783.2gal
